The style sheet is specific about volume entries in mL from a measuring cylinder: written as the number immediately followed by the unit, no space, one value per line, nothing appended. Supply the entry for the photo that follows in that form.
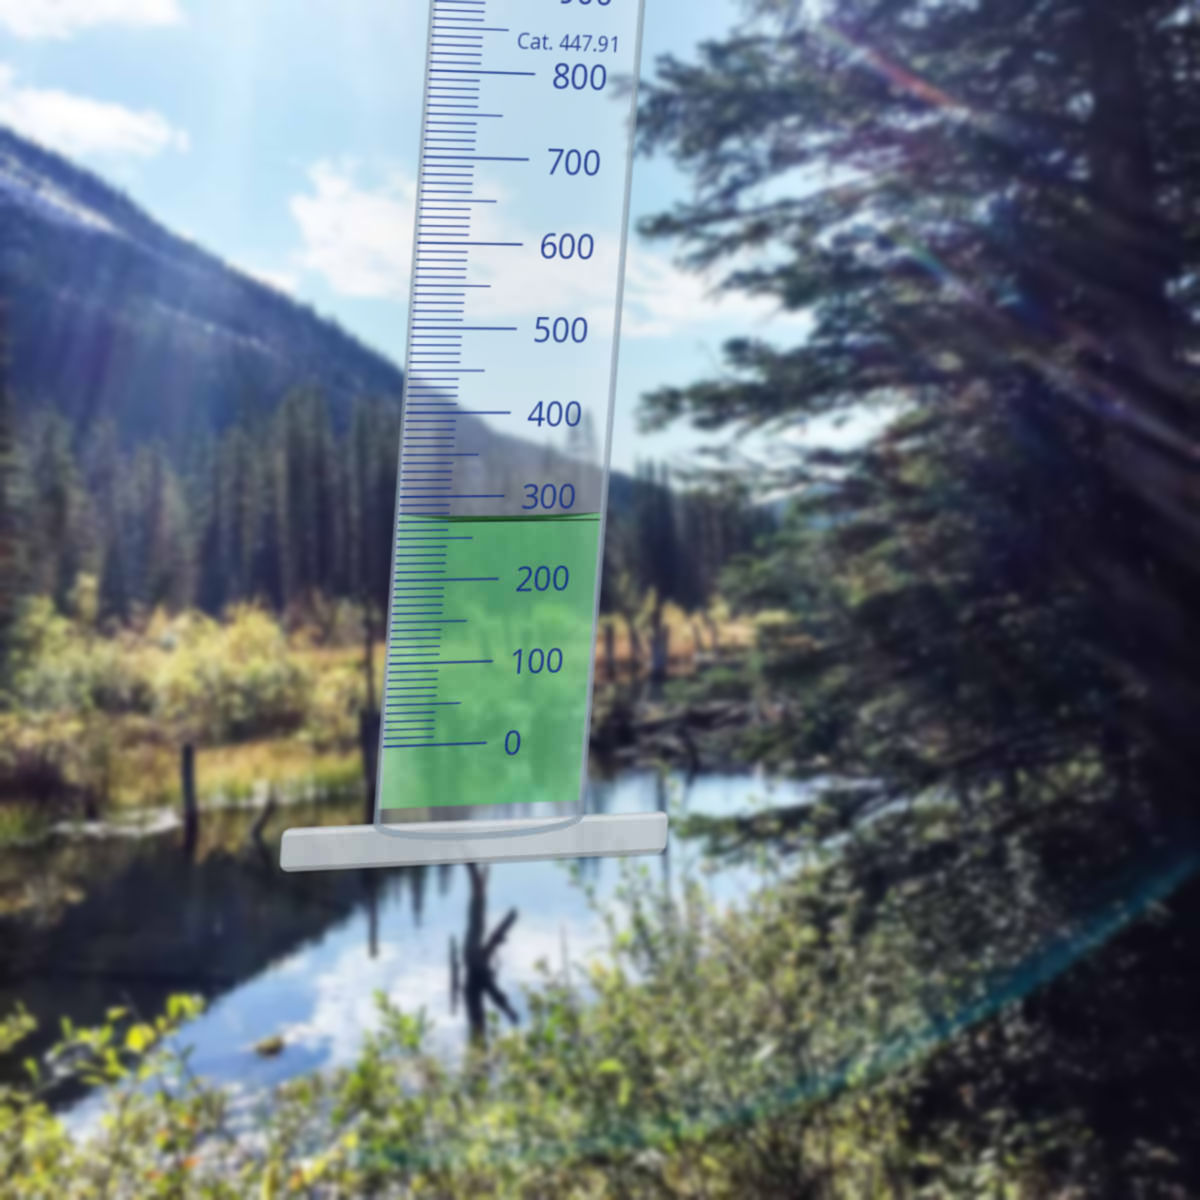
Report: 270mL
